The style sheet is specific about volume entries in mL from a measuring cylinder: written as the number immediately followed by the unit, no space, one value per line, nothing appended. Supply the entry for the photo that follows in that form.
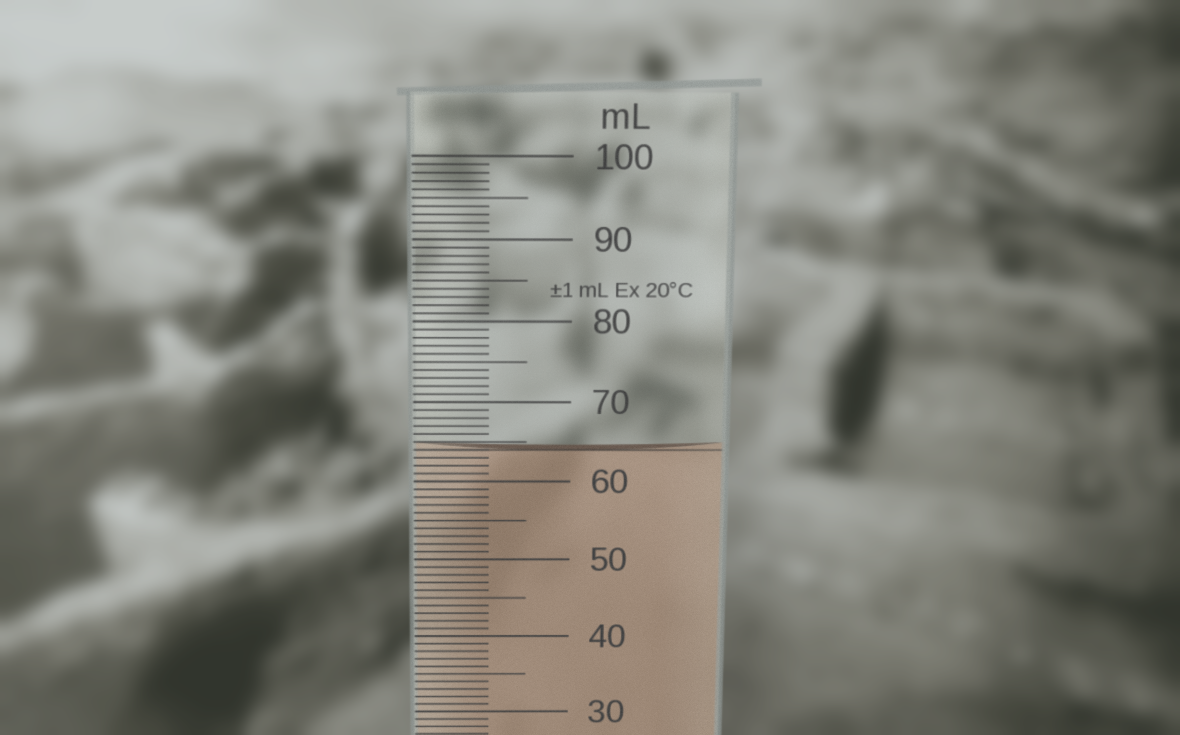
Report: 64mL
